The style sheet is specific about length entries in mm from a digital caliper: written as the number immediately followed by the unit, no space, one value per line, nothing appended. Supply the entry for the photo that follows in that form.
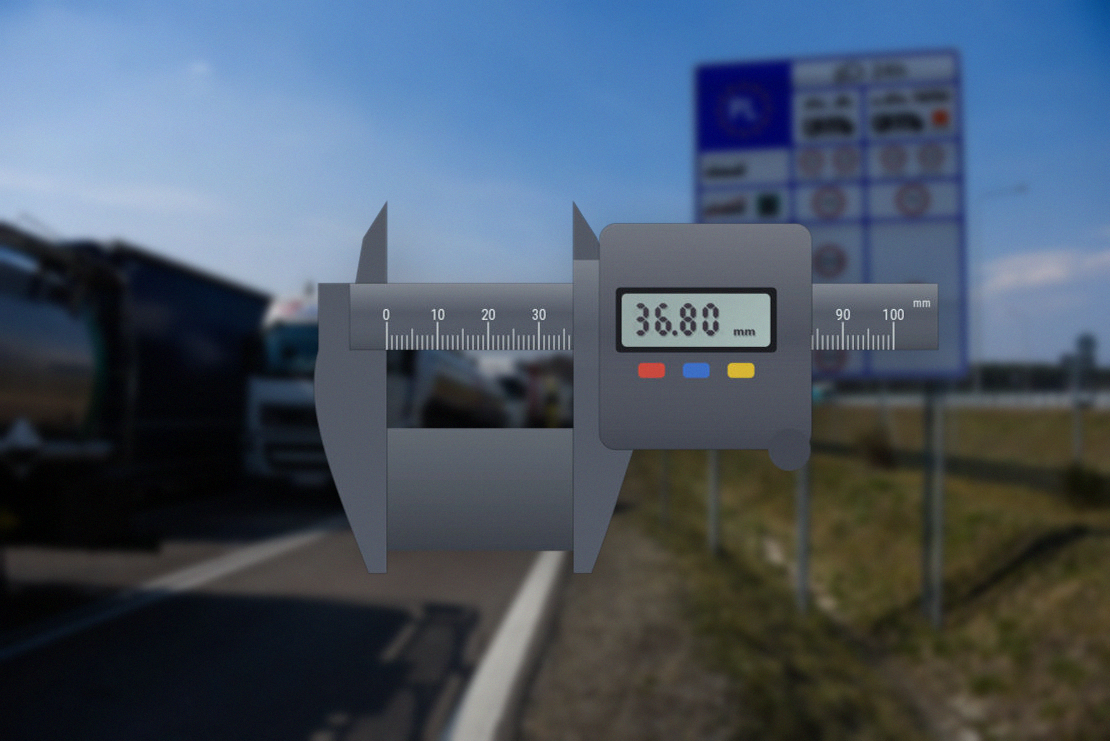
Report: 36.80mm
